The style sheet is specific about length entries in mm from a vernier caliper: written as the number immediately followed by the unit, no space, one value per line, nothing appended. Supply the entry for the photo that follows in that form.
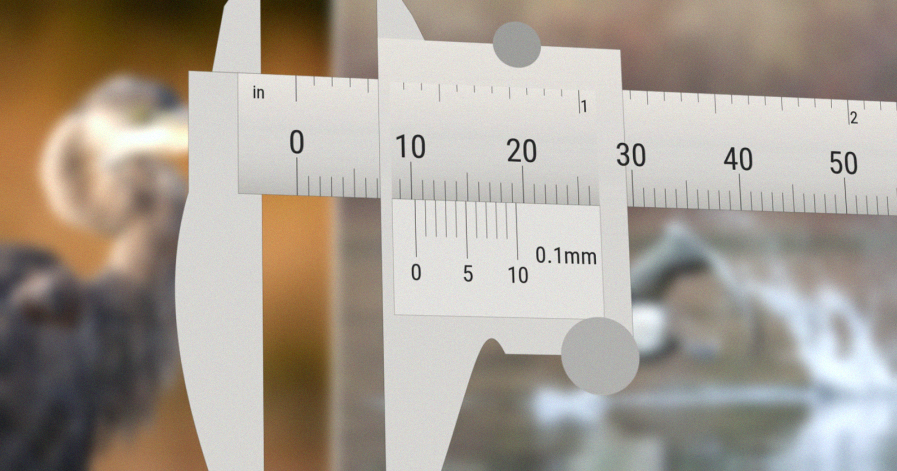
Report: 10.3mm
